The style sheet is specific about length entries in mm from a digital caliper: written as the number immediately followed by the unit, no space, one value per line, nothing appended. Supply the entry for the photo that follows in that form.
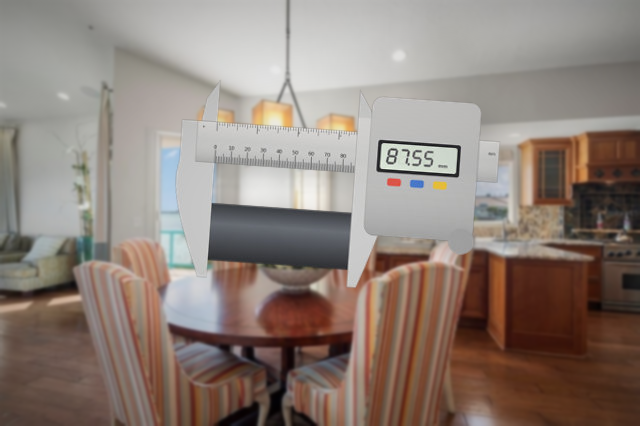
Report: 87.55mm
